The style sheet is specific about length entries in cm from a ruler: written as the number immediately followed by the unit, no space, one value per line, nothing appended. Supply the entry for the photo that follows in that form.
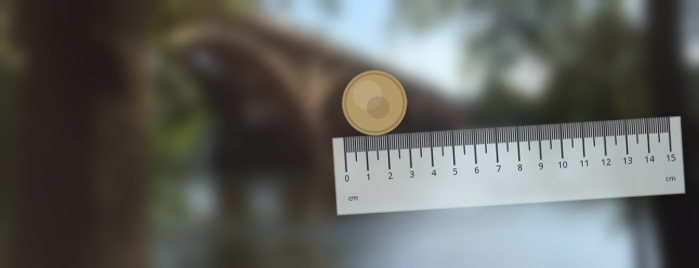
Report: 3cm
